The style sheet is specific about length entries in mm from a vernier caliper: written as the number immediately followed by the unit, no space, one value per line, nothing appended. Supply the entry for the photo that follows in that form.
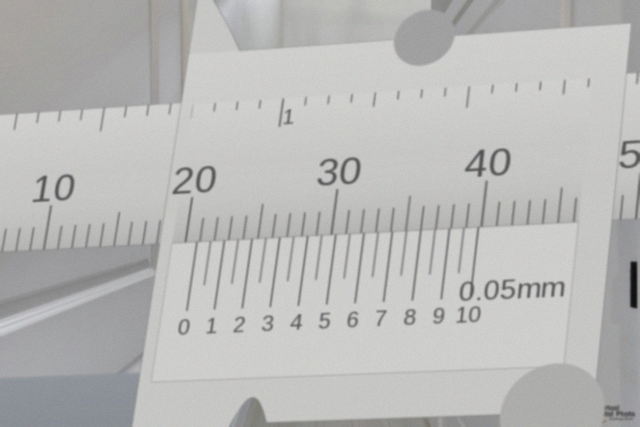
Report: 20.8mm
